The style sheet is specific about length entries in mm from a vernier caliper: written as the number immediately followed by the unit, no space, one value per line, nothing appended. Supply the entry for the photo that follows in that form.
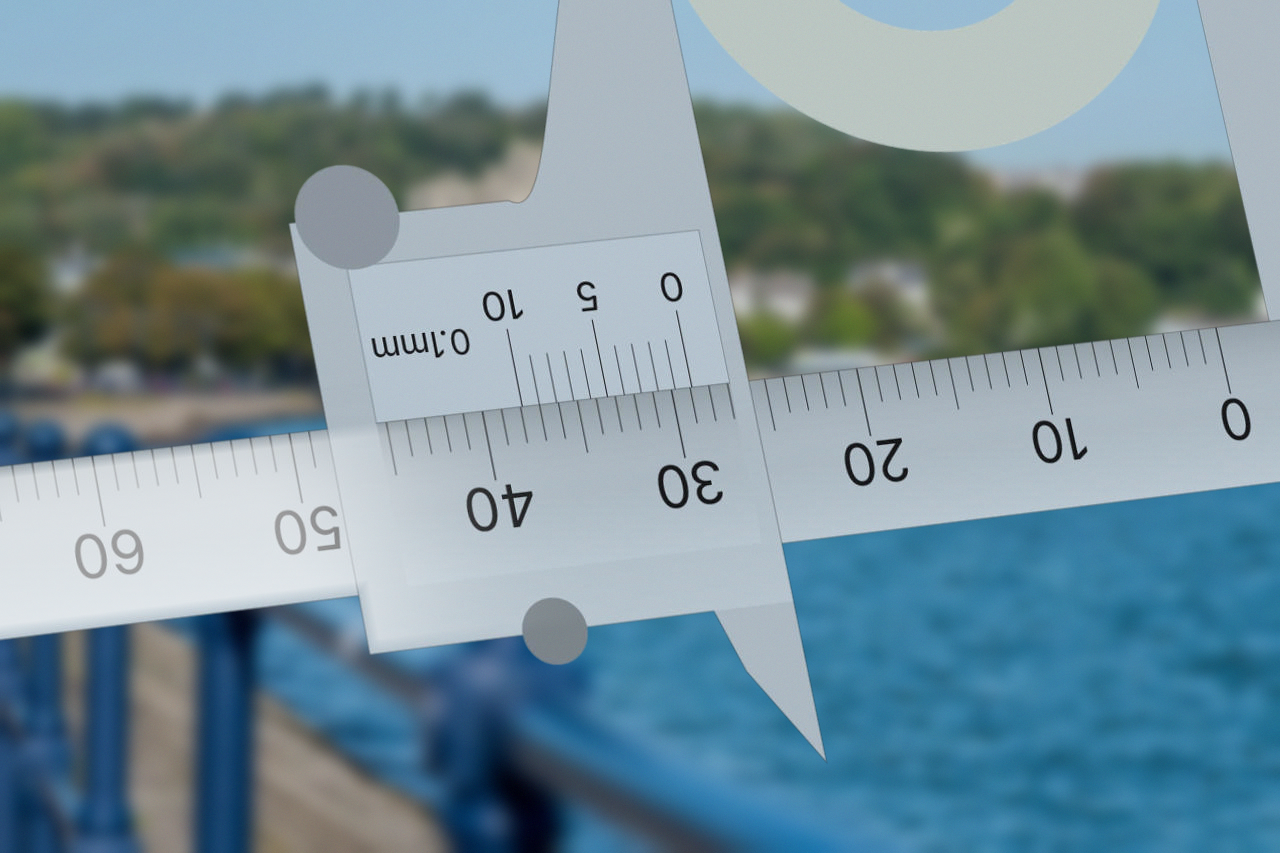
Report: 28.9mm
